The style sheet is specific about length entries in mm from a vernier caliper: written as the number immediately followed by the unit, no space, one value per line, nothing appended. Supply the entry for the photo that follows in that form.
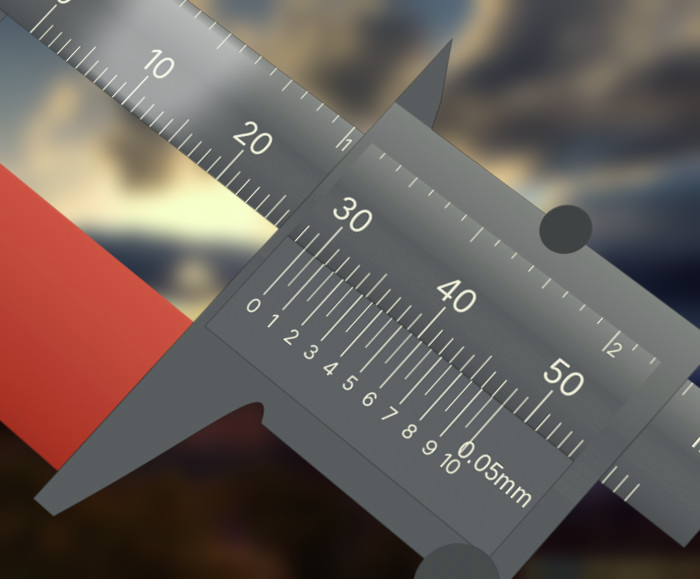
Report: 29.0mm
